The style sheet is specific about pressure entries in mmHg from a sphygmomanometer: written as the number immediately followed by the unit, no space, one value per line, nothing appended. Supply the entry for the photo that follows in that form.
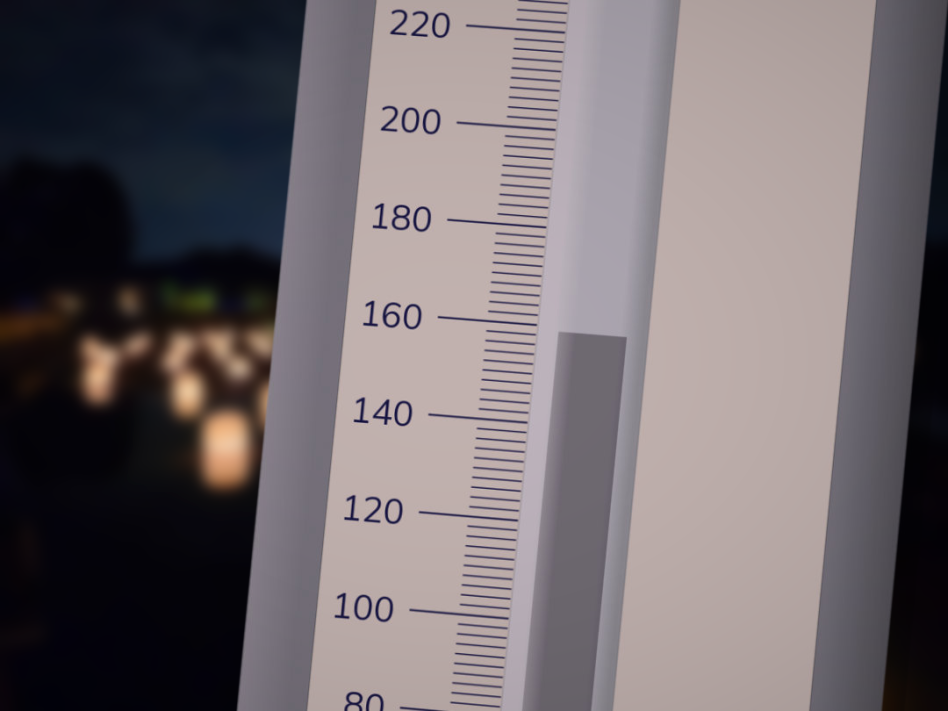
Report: 159mmHg
